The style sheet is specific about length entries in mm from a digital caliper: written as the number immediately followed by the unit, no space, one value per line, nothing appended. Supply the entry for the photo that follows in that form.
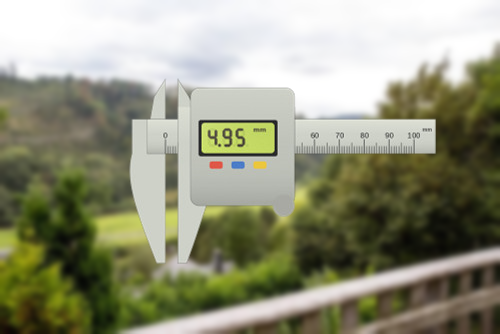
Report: 4.95mm
